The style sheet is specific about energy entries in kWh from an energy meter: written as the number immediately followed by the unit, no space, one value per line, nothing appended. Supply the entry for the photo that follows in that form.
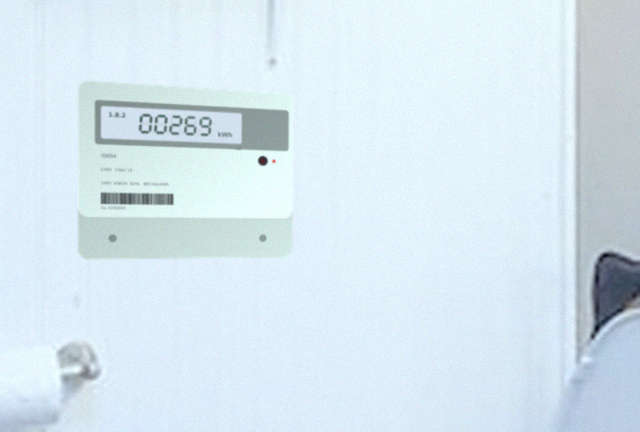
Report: 269kWh
